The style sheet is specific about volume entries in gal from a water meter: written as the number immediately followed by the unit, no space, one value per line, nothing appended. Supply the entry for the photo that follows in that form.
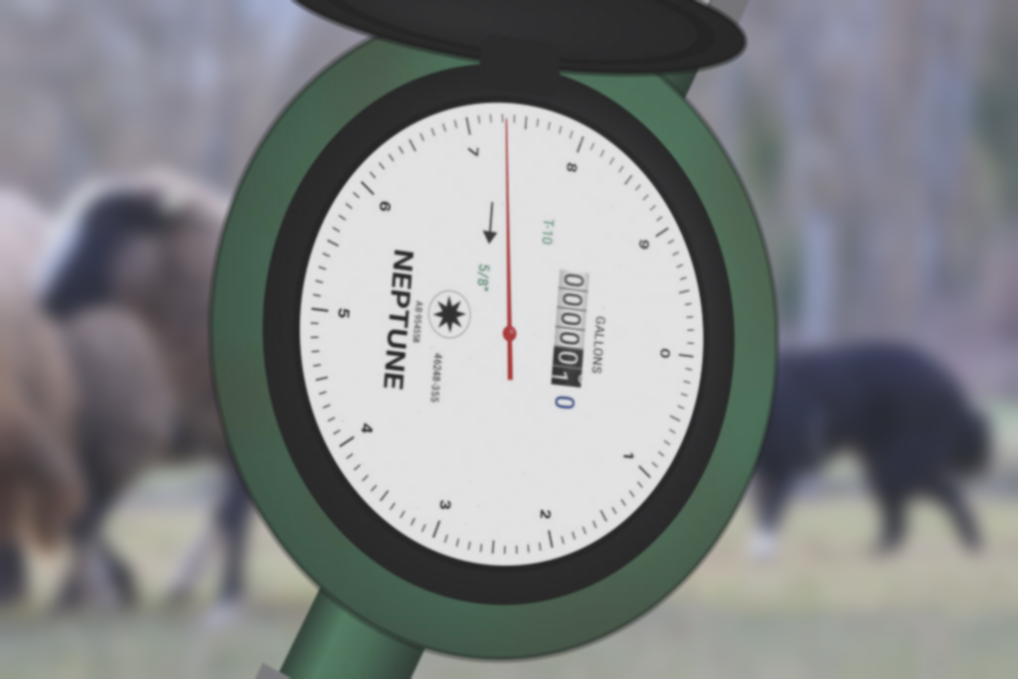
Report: 7.3gal
